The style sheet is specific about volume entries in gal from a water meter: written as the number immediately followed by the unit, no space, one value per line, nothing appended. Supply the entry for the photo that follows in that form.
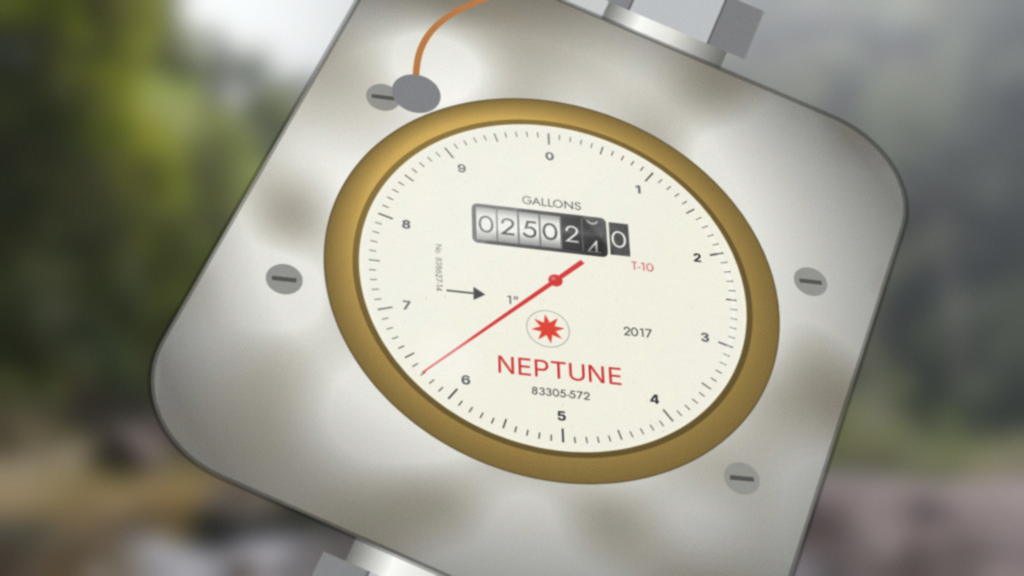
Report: 250236.3gal
